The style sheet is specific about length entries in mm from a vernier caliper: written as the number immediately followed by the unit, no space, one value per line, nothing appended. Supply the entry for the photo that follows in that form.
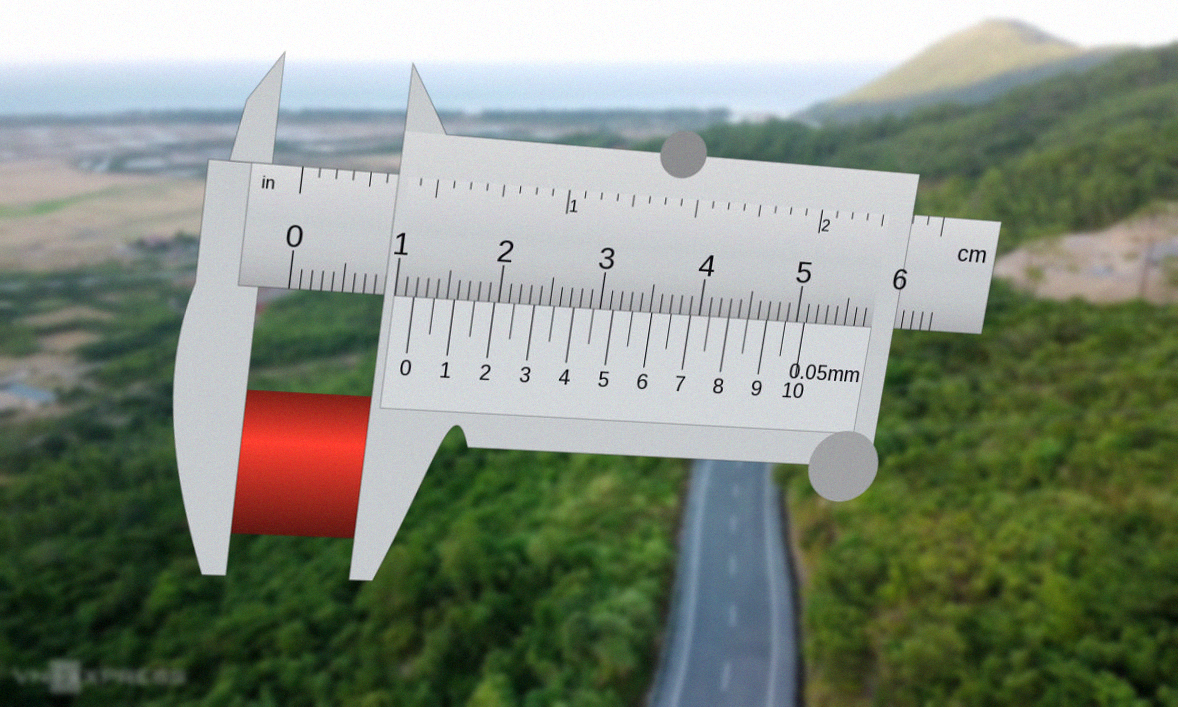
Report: 11.8mm
